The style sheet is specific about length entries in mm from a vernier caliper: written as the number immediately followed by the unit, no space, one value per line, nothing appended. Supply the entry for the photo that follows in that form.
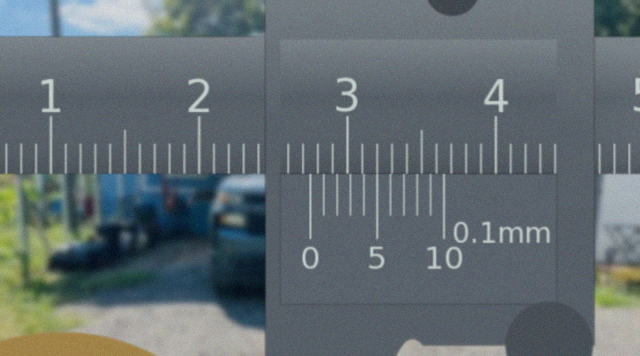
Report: 27.5mm
